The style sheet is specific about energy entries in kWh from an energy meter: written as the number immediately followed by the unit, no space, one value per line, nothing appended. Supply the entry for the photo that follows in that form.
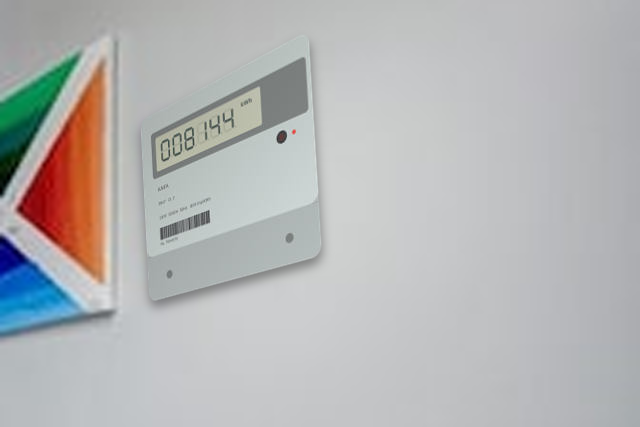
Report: 8144kWh
